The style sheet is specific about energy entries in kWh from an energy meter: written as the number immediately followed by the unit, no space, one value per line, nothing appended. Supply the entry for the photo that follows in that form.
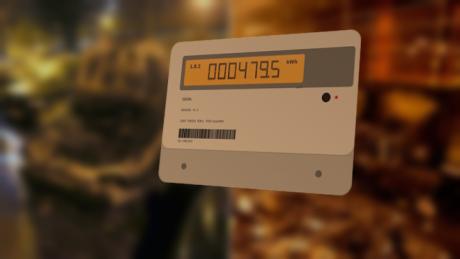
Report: 479.5kWh
